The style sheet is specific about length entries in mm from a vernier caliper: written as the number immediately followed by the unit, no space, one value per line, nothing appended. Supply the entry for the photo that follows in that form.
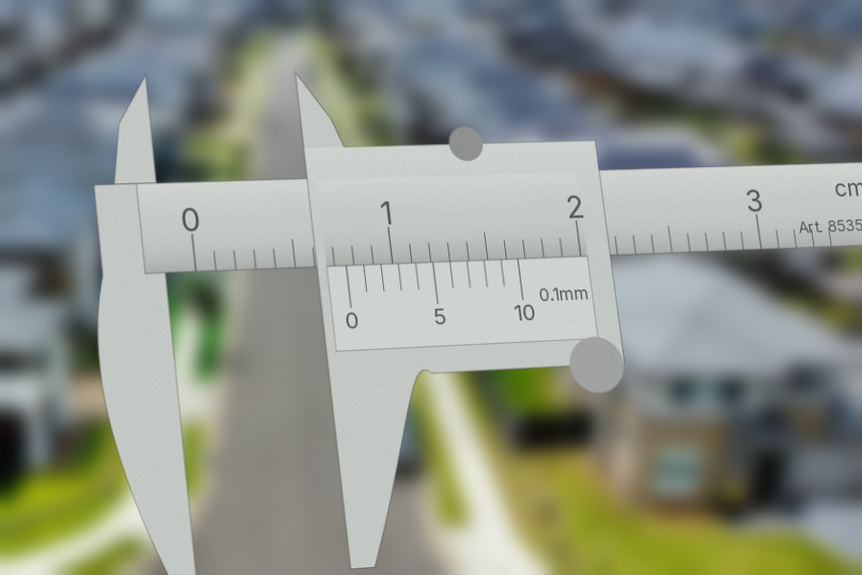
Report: 7.6mm
